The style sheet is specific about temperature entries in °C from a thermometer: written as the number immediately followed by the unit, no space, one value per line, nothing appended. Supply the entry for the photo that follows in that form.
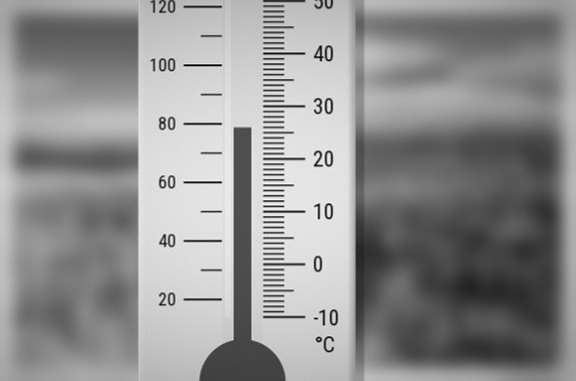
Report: 26°C
